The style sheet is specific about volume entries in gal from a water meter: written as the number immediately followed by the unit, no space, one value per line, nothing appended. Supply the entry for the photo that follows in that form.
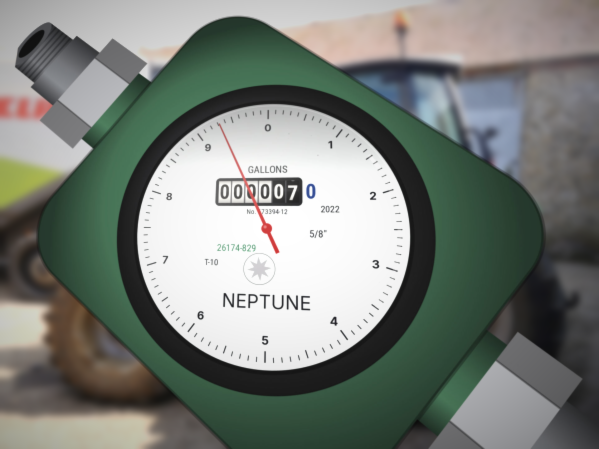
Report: 69.3gal
